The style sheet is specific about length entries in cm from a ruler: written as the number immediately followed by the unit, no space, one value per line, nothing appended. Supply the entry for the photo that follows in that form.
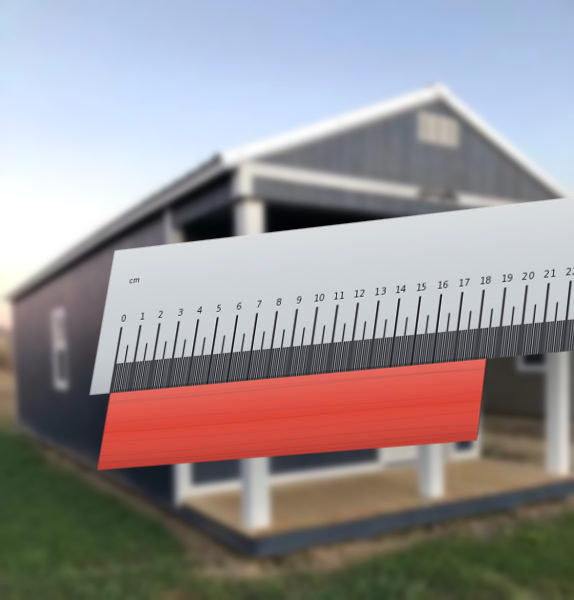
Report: 18.5cm
